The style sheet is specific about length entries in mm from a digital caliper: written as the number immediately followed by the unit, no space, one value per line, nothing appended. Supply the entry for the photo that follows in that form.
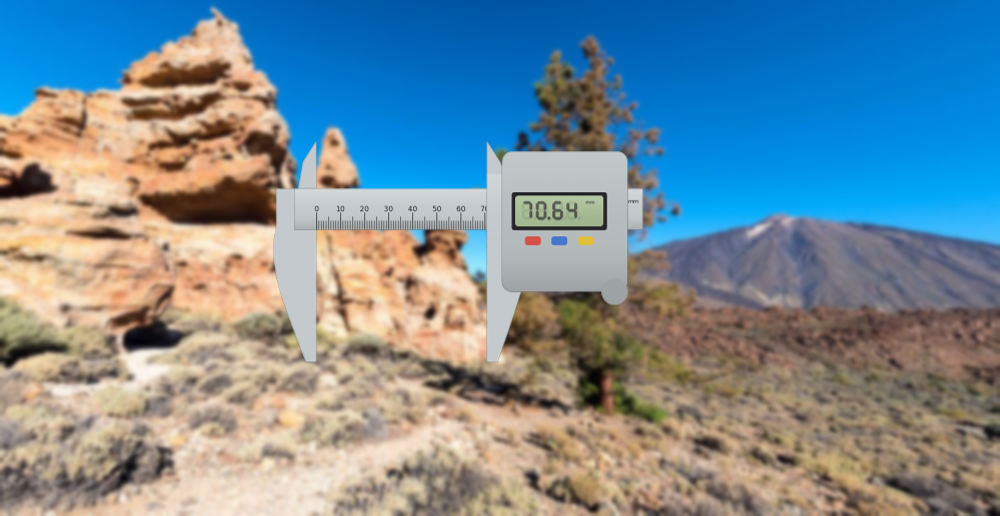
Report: 70.64mm
